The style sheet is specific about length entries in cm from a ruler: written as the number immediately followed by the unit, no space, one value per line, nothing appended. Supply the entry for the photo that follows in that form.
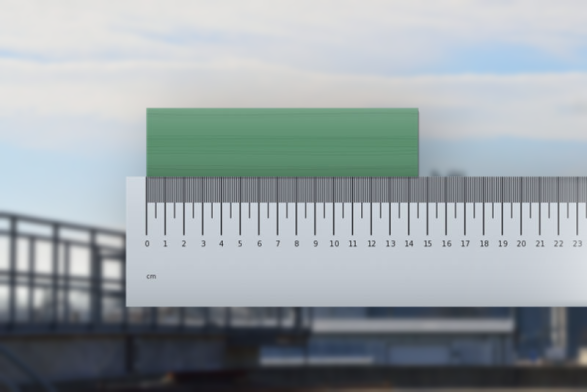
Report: 14.5cm
